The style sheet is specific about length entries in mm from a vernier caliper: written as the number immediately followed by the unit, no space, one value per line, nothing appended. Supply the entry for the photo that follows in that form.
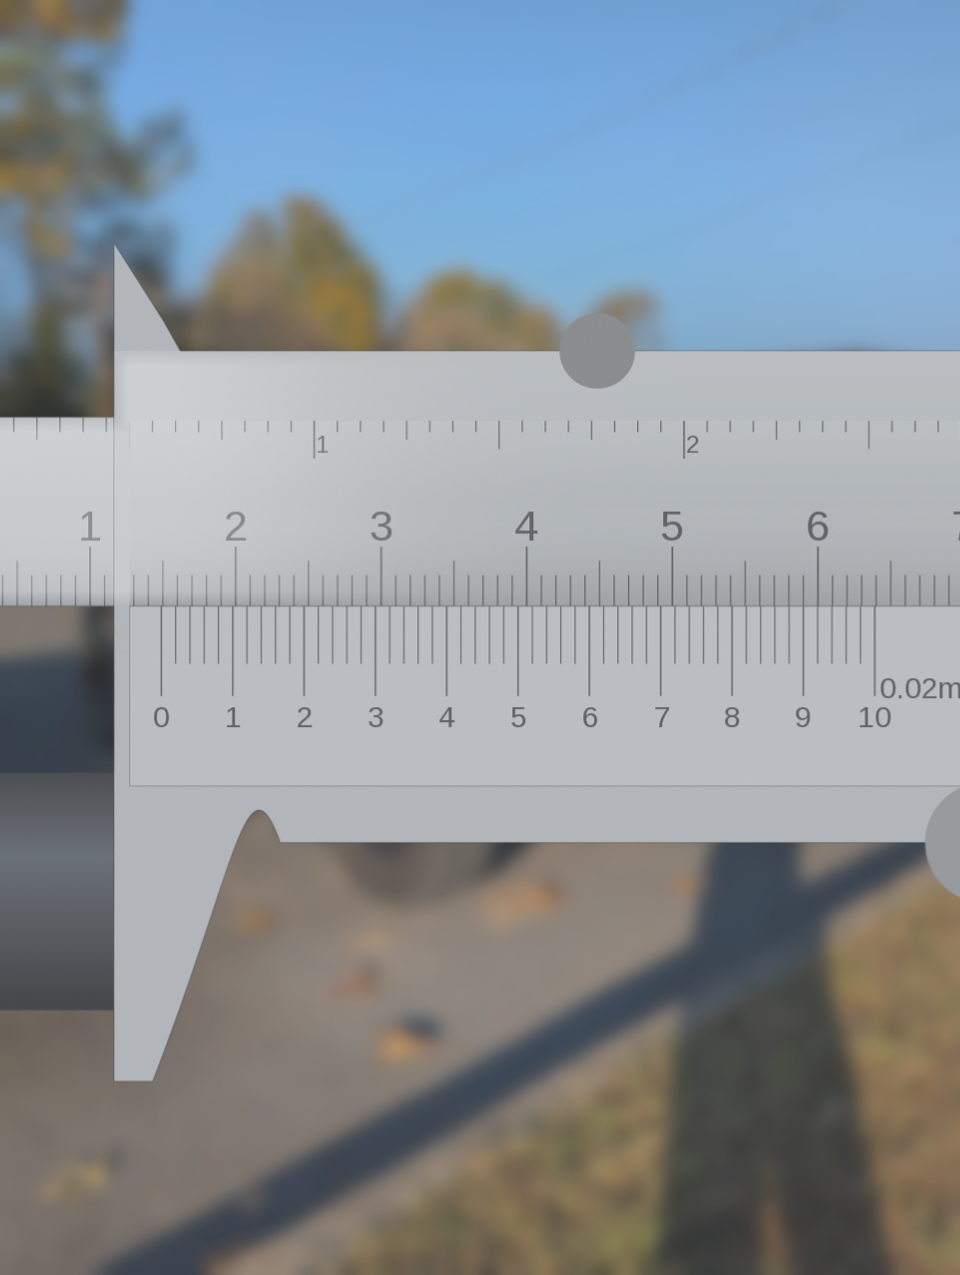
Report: 14.9mm
